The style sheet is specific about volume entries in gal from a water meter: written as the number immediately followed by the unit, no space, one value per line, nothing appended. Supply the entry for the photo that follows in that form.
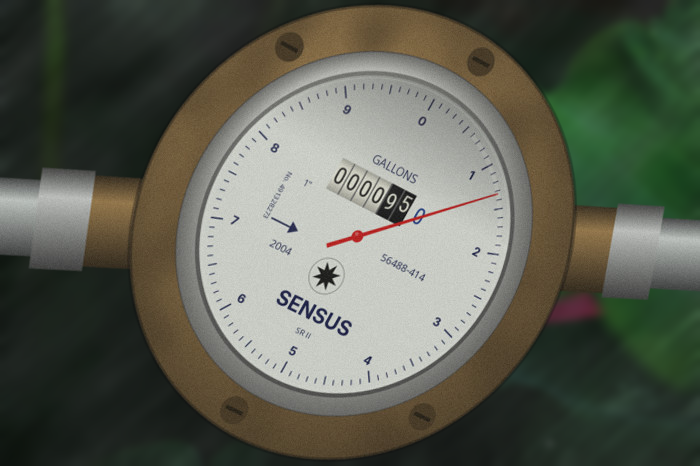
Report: 951.3gal
